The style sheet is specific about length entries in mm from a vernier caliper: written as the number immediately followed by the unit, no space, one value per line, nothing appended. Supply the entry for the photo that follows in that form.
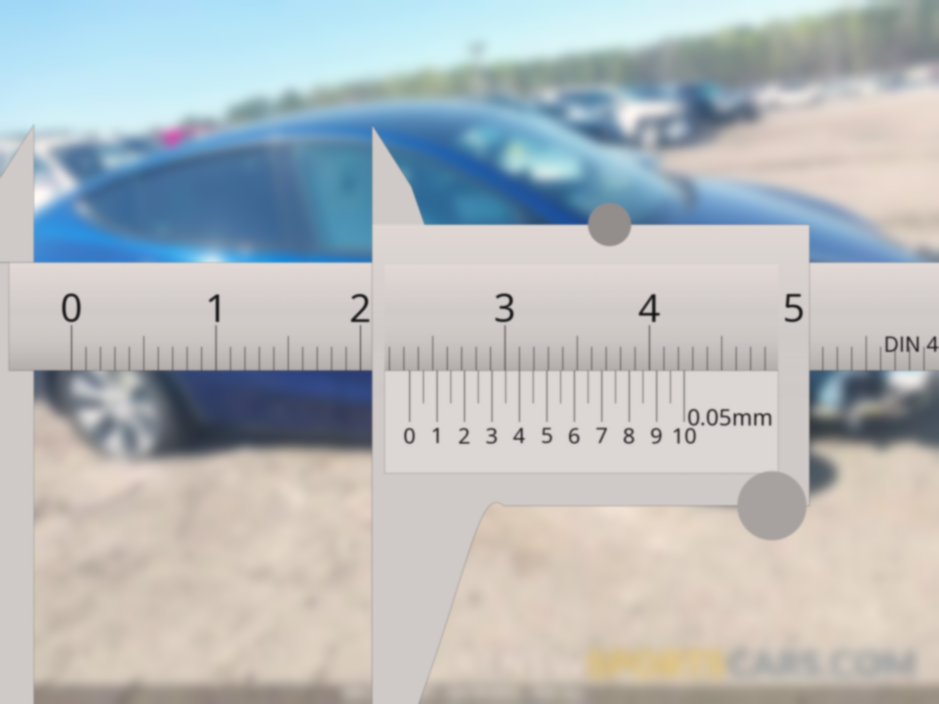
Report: 23.4mm
